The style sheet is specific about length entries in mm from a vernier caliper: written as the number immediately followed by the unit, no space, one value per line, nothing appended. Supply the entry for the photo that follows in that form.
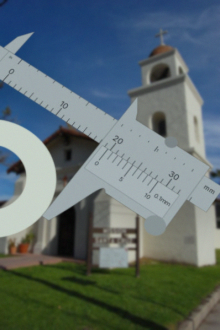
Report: 19.6mm
